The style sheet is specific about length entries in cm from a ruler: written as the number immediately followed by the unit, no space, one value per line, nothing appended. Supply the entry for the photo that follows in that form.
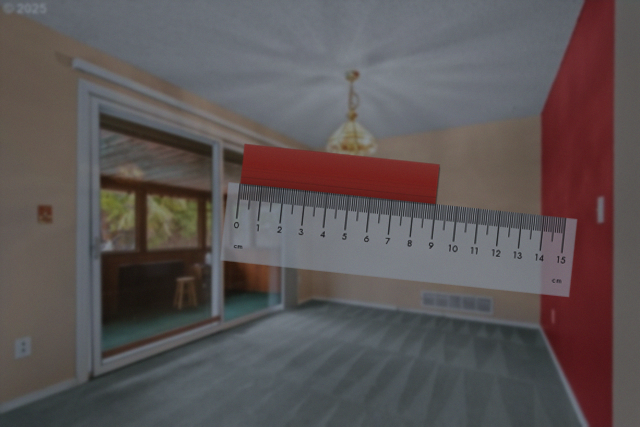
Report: 9cm
